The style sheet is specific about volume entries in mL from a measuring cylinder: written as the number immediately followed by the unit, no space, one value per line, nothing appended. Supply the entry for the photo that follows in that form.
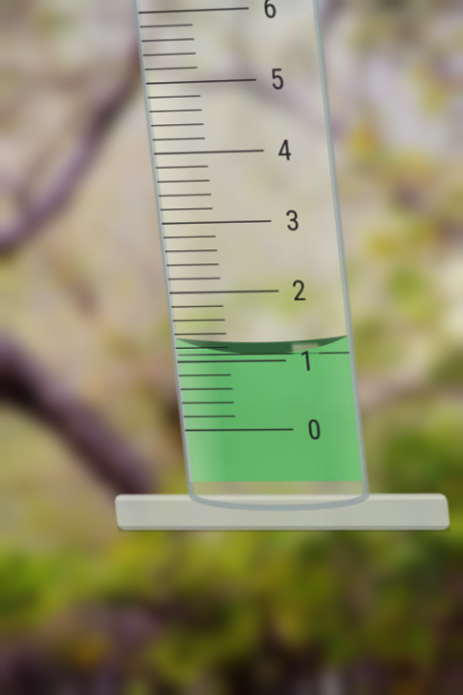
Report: 1.1mL
